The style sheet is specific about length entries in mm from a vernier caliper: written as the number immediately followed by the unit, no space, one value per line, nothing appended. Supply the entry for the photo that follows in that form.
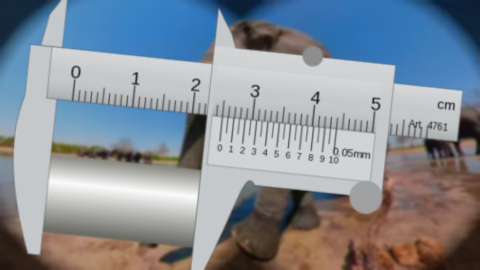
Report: 25.0mm
